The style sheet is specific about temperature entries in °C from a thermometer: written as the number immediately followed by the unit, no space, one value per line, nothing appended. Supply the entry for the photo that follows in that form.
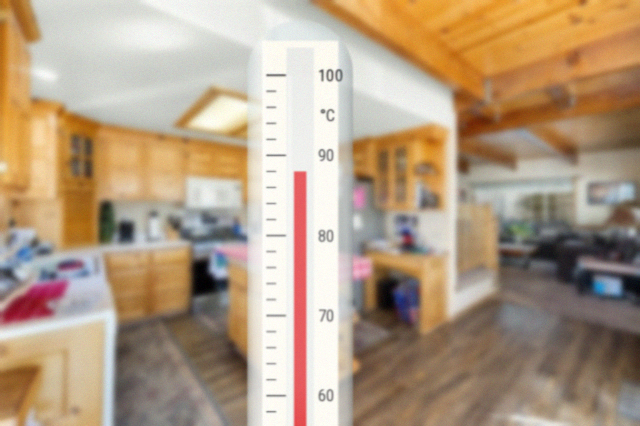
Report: 88°C
